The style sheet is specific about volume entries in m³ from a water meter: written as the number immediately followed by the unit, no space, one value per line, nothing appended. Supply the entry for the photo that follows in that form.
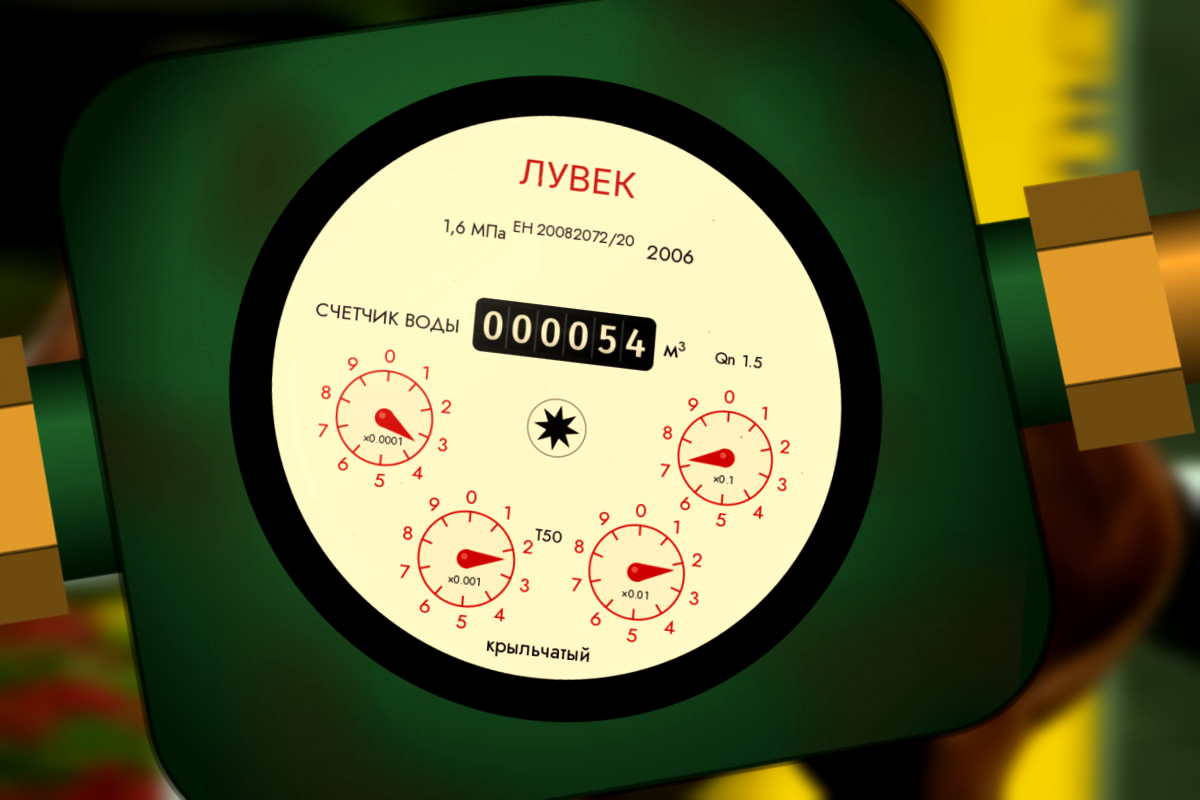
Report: 54.7223m³
